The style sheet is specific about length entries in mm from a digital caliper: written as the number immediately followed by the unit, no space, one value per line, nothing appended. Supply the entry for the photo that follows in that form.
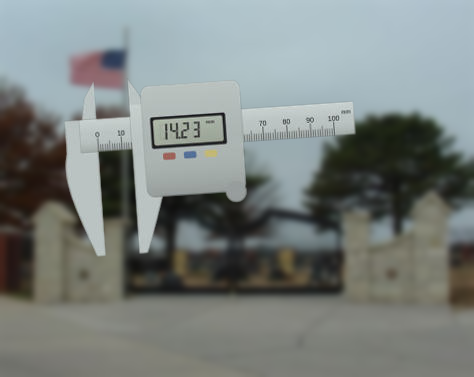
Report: 14.23mm
